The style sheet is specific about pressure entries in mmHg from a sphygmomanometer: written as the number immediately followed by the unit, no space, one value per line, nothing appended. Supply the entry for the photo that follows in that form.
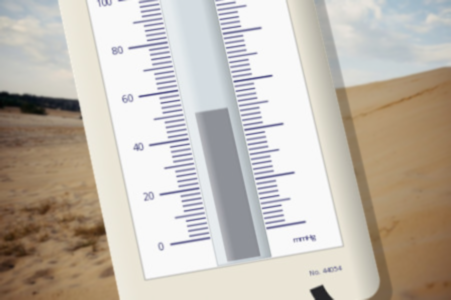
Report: 50mmHg
